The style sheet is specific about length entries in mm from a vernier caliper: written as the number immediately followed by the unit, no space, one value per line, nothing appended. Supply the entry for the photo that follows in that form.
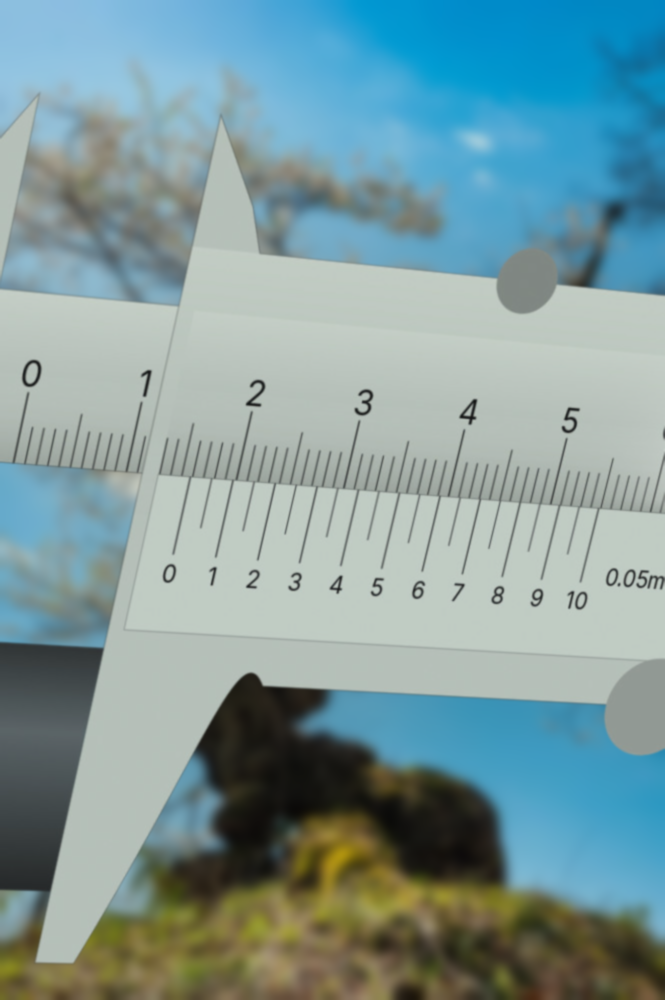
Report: 15.8mm
